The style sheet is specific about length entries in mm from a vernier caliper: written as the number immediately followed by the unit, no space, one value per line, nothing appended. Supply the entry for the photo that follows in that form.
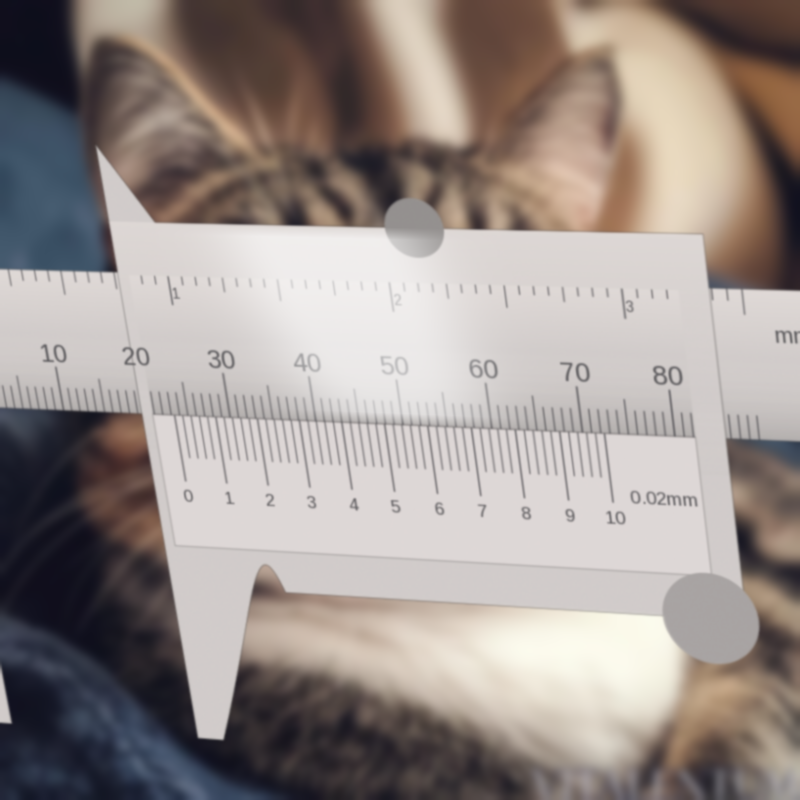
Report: 23.4mm
